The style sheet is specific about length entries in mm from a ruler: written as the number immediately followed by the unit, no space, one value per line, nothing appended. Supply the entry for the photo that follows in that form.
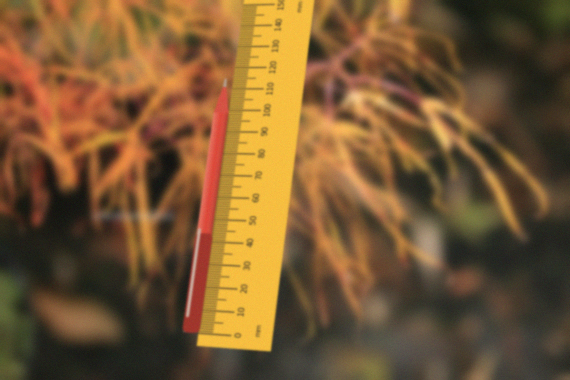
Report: 115mm
